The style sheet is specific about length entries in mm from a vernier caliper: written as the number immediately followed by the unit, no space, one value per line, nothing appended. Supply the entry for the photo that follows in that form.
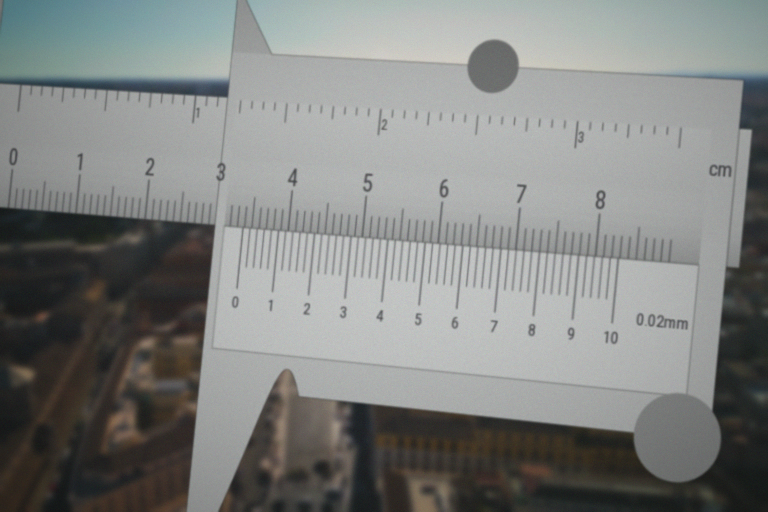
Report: 33.8mm
